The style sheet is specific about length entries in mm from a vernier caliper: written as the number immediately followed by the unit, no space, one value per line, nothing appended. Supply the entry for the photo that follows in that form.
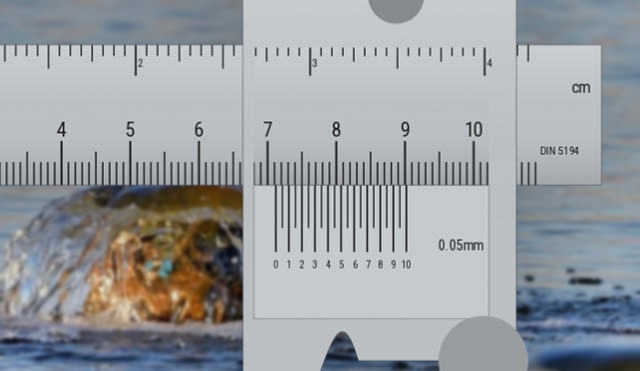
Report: 71.2mm
